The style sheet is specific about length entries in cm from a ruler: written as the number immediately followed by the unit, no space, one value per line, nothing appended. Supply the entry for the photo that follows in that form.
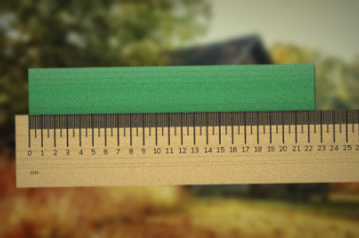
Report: 22.5cm
